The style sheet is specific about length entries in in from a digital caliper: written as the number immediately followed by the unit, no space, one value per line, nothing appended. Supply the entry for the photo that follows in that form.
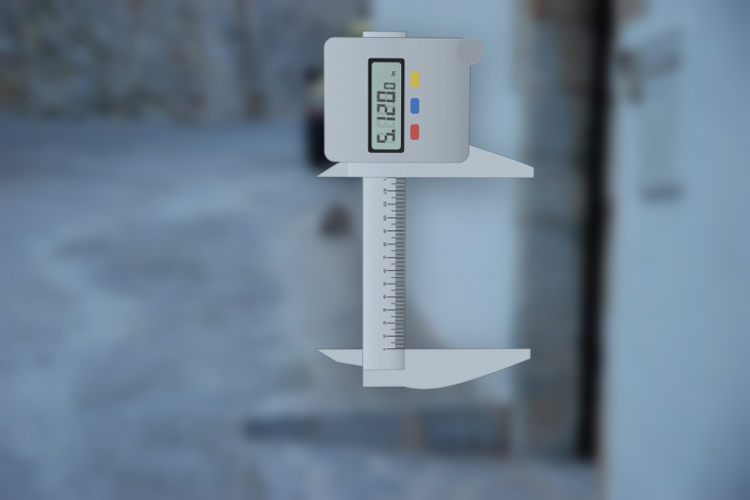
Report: 5.1200in
